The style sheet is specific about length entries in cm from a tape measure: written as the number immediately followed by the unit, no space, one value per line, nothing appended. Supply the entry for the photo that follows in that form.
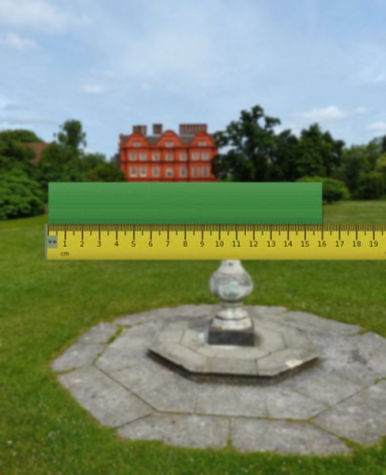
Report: 16cm
